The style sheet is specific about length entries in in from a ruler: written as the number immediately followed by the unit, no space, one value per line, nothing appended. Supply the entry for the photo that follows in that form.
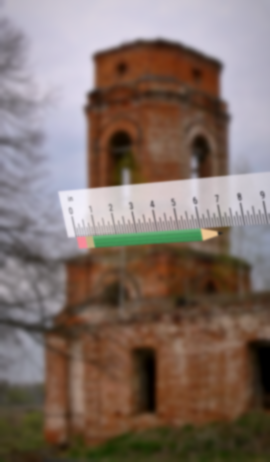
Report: 7in
